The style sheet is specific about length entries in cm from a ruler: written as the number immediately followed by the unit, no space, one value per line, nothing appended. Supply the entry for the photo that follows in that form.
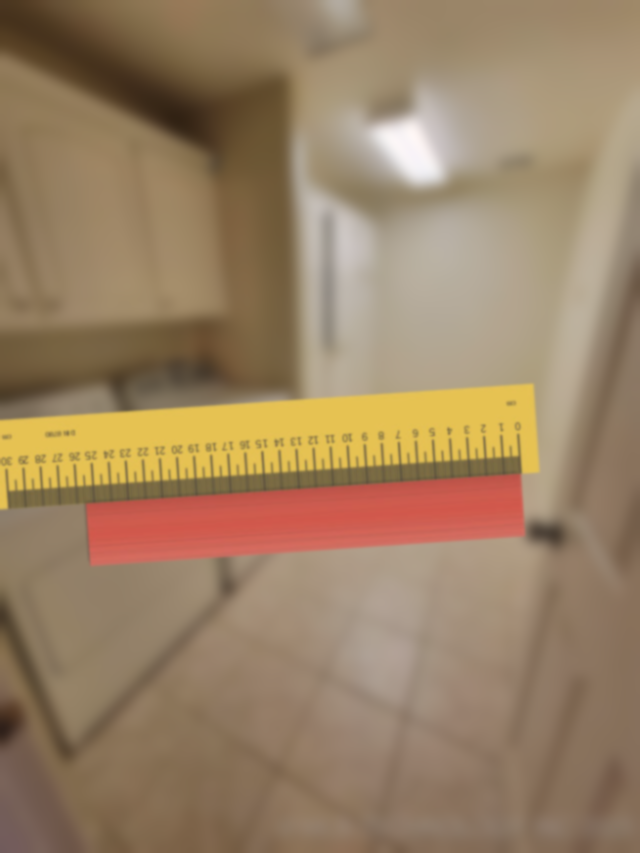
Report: 25.5cm
